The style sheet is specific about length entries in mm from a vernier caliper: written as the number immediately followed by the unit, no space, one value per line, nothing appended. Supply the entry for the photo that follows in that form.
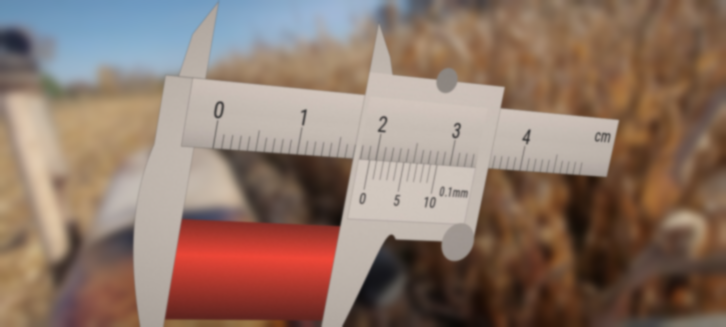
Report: 19.2mm
